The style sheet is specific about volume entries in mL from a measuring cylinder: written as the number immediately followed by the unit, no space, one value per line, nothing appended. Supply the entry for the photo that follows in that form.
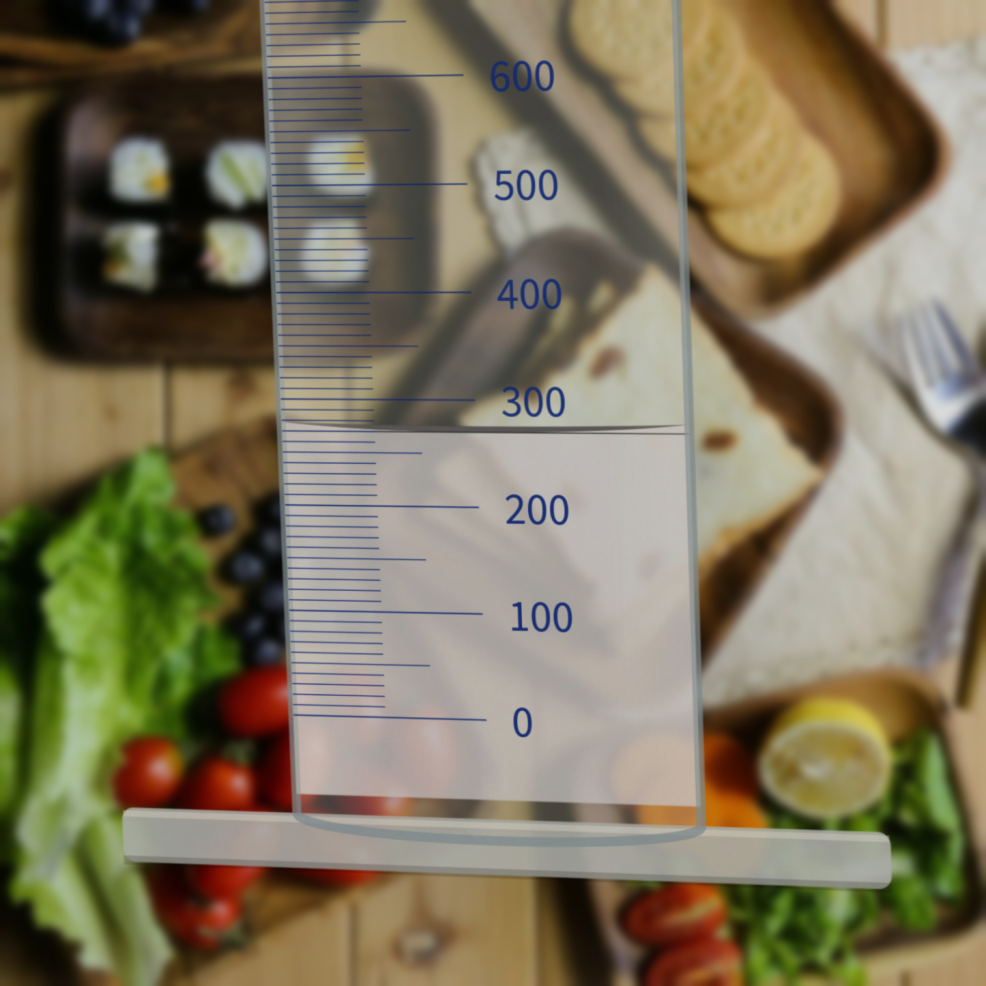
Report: 270mL
